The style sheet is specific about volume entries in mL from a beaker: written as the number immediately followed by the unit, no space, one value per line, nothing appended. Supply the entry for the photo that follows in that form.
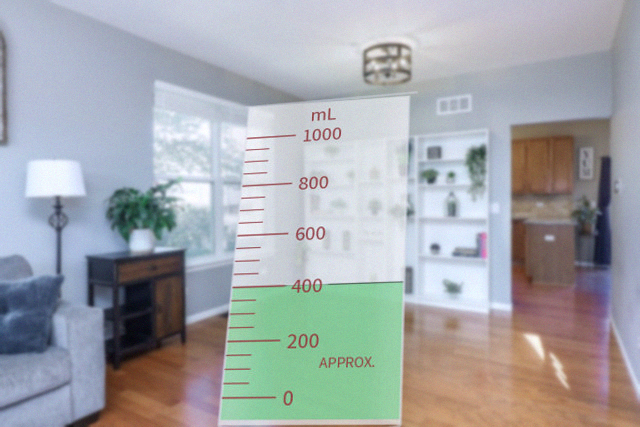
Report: 400mL
